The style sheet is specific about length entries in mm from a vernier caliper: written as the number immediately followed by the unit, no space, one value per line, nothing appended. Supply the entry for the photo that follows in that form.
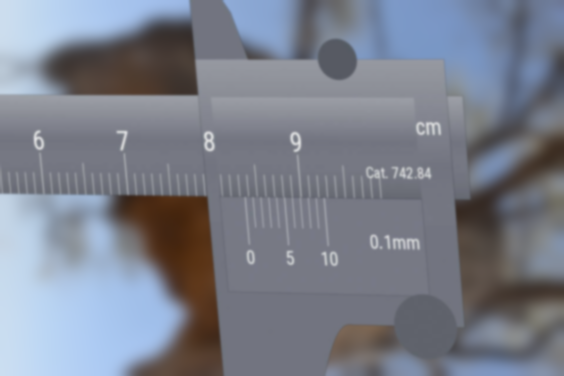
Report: 83.6mm
